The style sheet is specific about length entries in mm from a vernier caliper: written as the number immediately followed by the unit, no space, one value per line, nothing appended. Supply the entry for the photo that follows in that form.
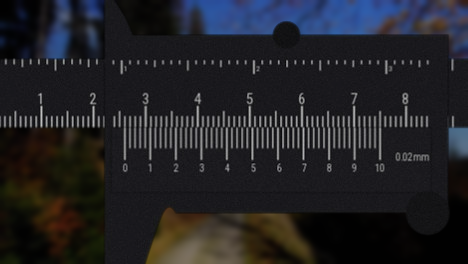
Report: 26.0mm
